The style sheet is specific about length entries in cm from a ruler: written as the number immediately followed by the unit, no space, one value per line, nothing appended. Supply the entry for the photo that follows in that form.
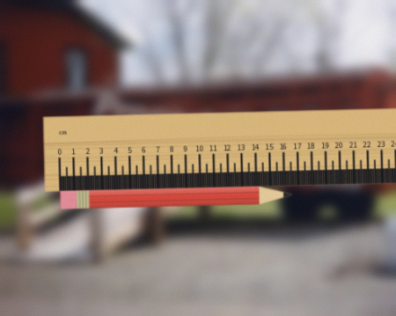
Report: 16.5cm
